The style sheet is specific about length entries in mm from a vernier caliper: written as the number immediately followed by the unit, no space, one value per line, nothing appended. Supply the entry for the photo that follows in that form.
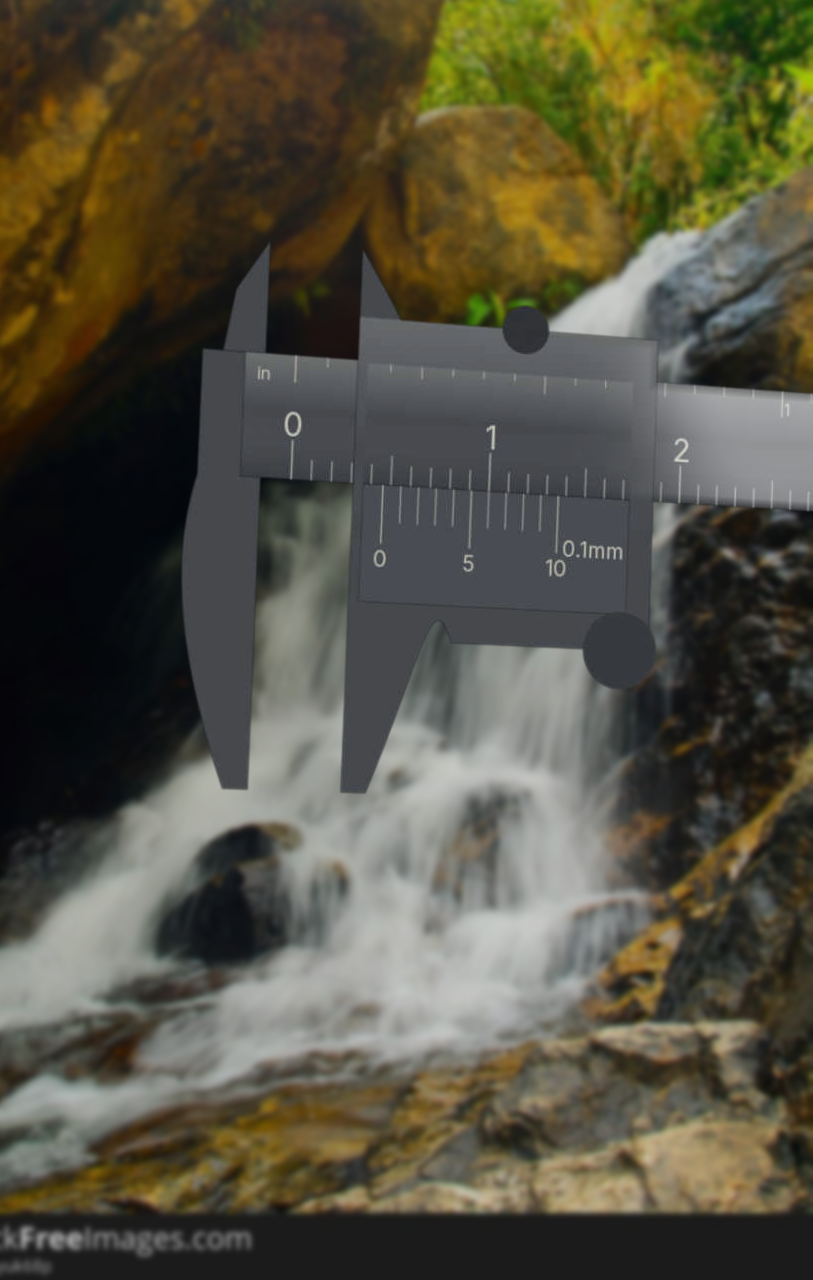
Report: 4.6mm
